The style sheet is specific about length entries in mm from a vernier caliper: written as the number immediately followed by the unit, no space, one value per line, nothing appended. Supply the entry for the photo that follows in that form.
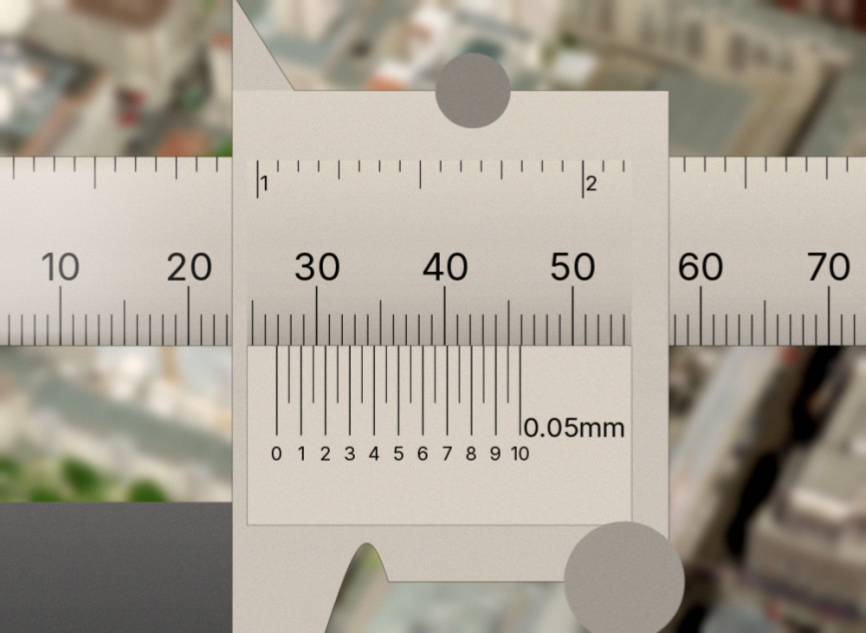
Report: 26.9mm
